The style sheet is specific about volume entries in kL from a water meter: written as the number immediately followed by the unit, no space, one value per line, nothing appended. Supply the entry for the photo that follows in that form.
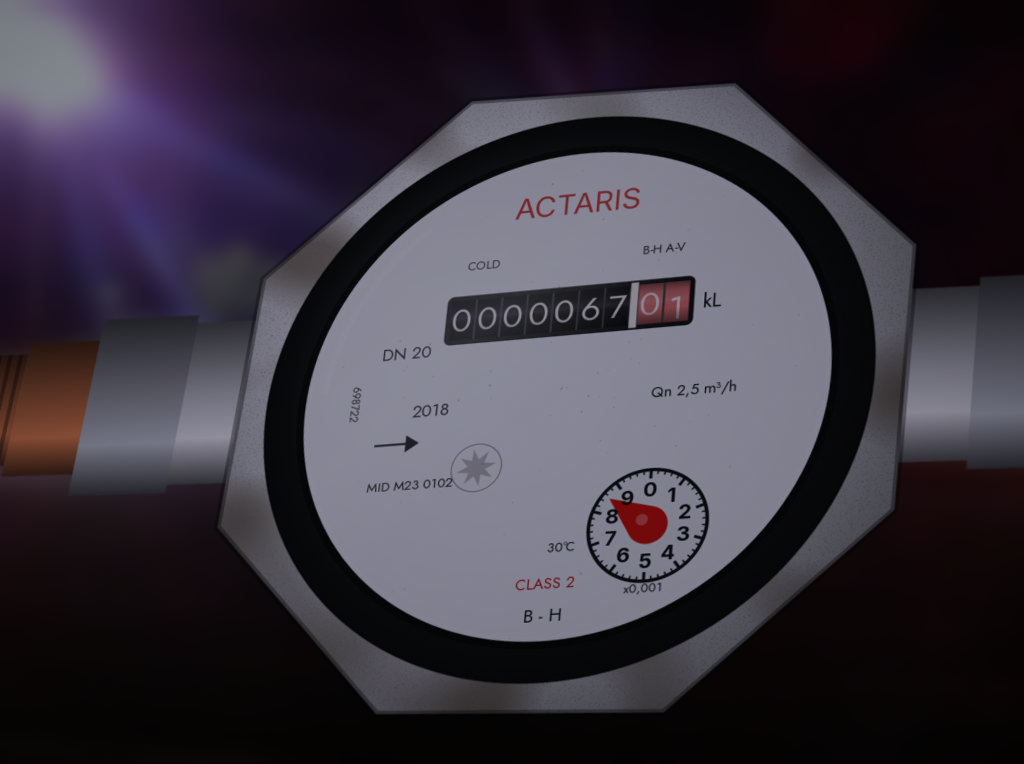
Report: 67.008kL
